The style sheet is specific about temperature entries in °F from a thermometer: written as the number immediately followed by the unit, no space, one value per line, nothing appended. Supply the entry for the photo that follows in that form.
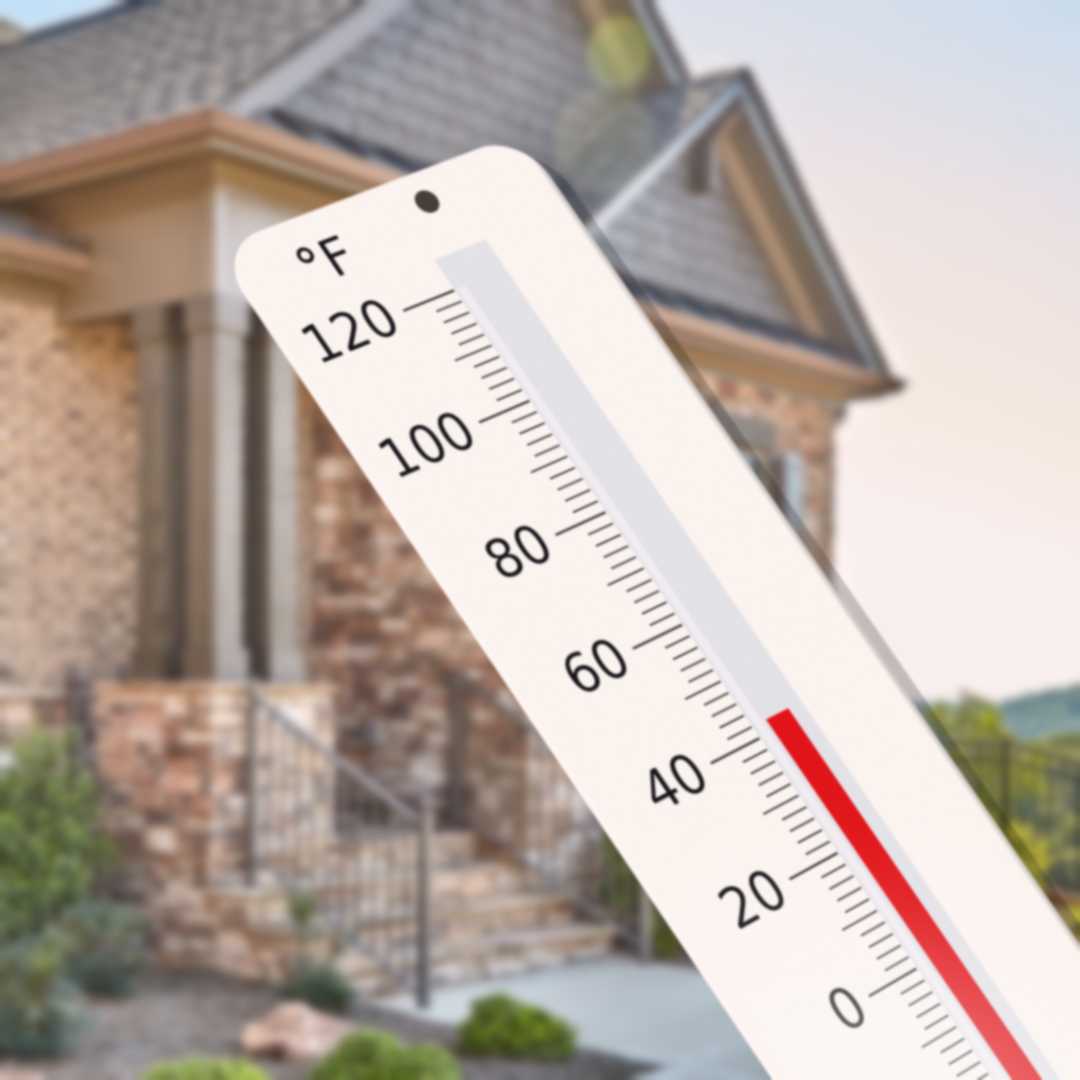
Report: 42°F
